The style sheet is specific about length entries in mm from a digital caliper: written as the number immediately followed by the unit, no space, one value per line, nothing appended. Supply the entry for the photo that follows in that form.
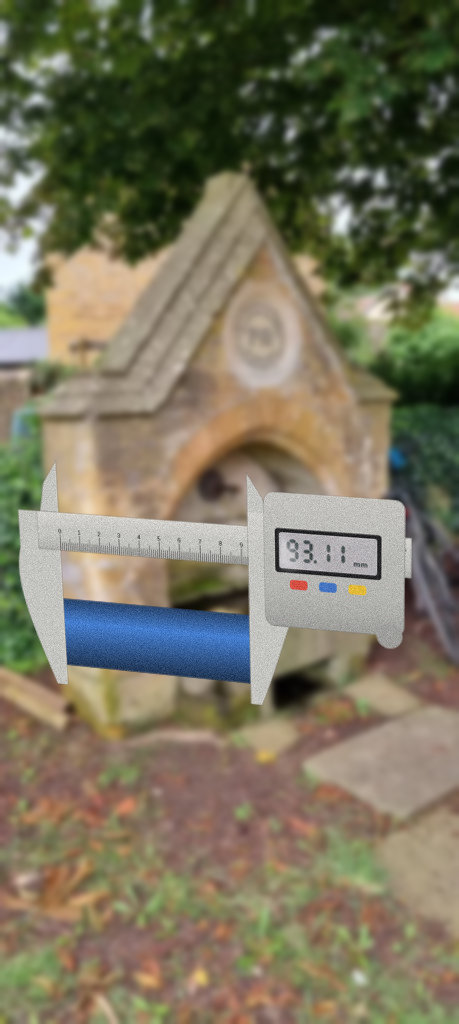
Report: 93.11mm
